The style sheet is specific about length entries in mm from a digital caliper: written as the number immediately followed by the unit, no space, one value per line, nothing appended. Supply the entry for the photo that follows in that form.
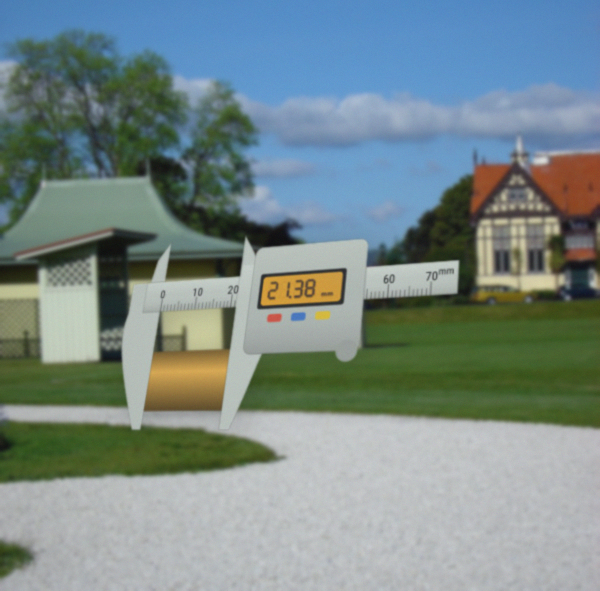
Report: 21.38mm
